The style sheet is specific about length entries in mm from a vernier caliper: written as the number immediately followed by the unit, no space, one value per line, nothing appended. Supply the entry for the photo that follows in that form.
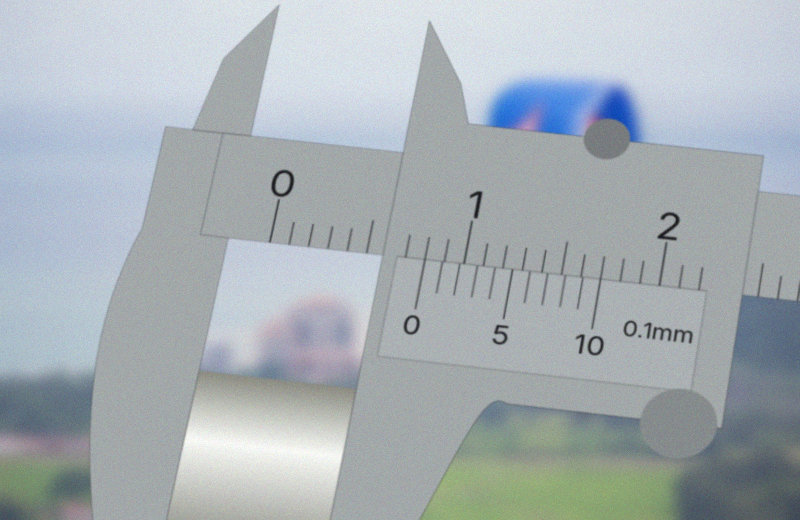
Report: 8.0mm
